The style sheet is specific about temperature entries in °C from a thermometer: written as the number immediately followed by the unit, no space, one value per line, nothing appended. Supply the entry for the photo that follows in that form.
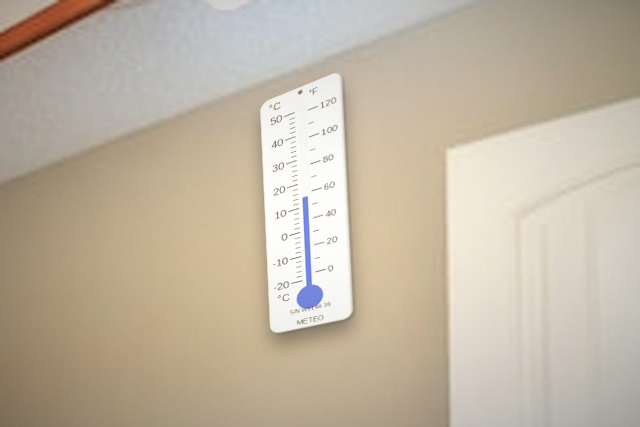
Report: 14°C
